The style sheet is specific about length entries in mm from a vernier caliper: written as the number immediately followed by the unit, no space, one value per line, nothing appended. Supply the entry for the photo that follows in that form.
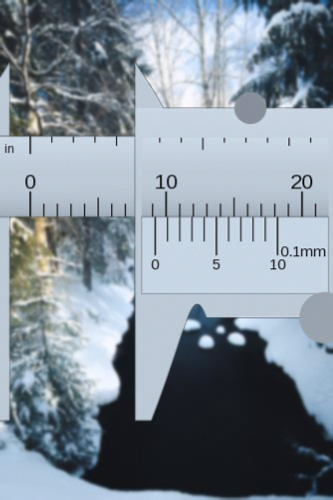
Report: 9.2mm
